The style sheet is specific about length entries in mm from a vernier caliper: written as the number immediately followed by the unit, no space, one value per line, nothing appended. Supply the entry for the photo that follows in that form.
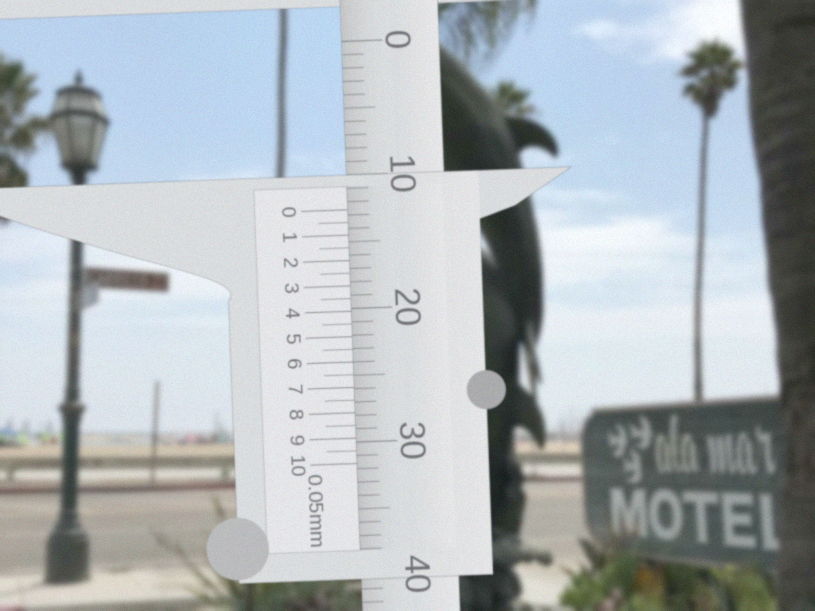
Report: 12.6mm
